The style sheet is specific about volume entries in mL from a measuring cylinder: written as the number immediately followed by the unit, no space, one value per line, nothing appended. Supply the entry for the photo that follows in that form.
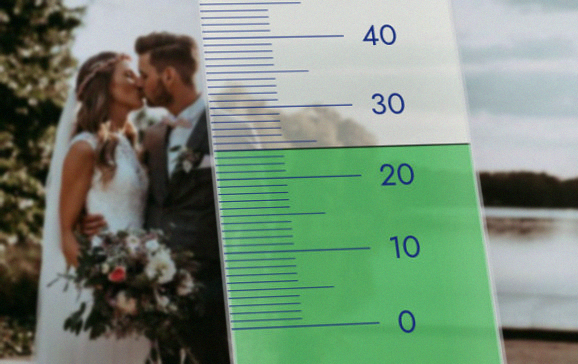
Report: 24mL
